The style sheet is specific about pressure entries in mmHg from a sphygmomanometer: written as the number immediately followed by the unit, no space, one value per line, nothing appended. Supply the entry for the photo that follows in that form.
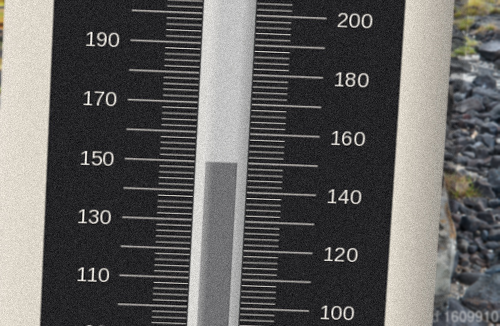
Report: 150mmHg
